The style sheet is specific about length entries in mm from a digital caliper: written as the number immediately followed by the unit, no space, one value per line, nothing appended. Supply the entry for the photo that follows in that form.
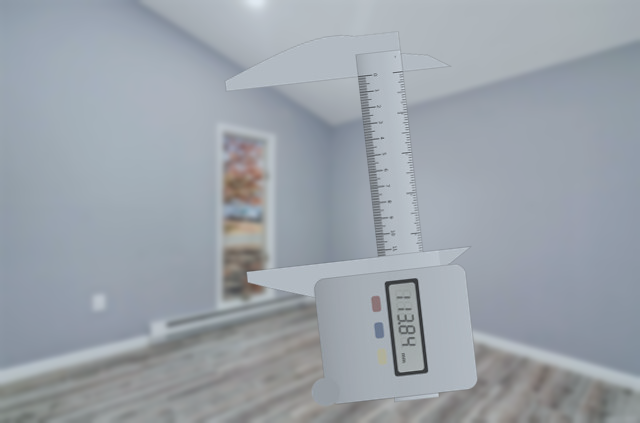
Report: 113.84mm
